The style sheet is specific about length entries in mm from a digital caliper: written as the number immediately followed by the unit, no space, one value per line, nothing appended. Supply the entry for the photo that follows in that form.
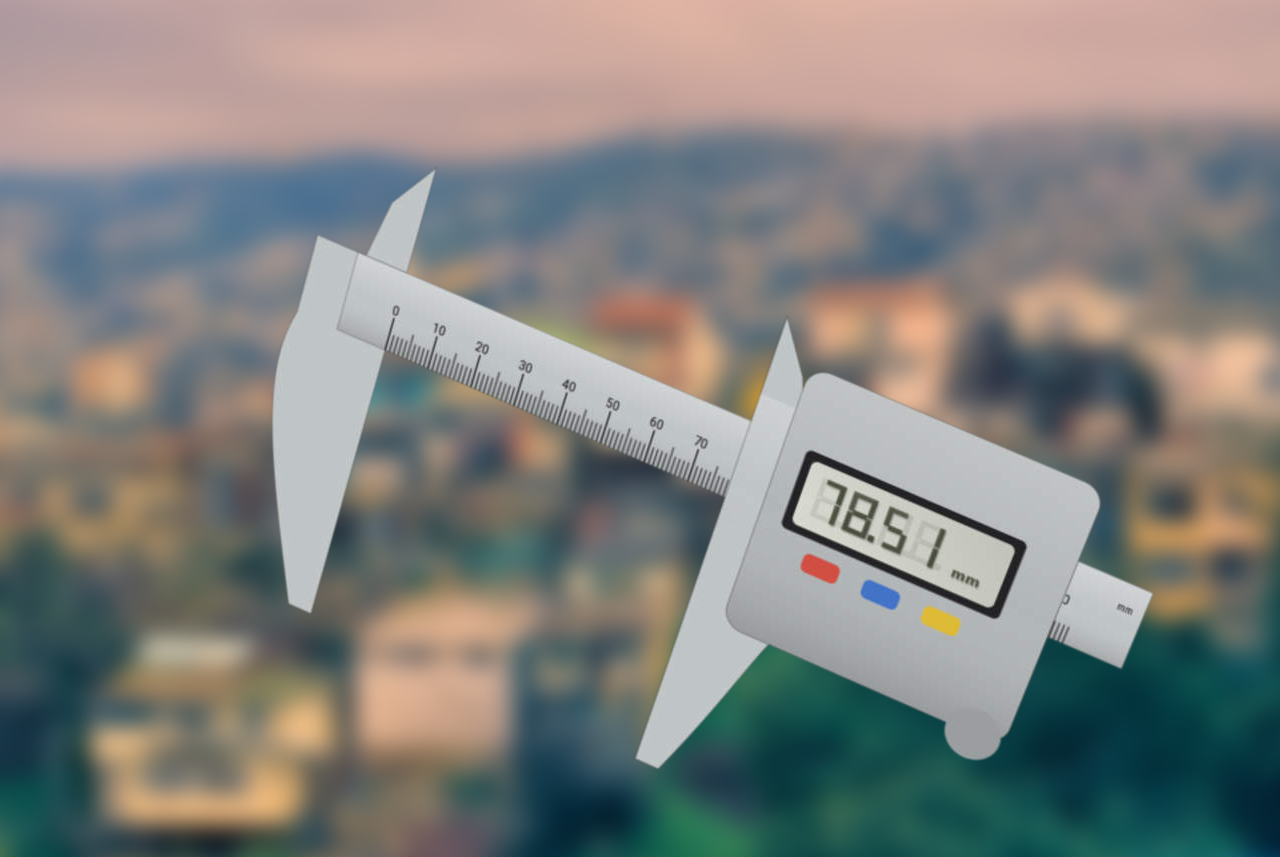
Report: 78.51mm
